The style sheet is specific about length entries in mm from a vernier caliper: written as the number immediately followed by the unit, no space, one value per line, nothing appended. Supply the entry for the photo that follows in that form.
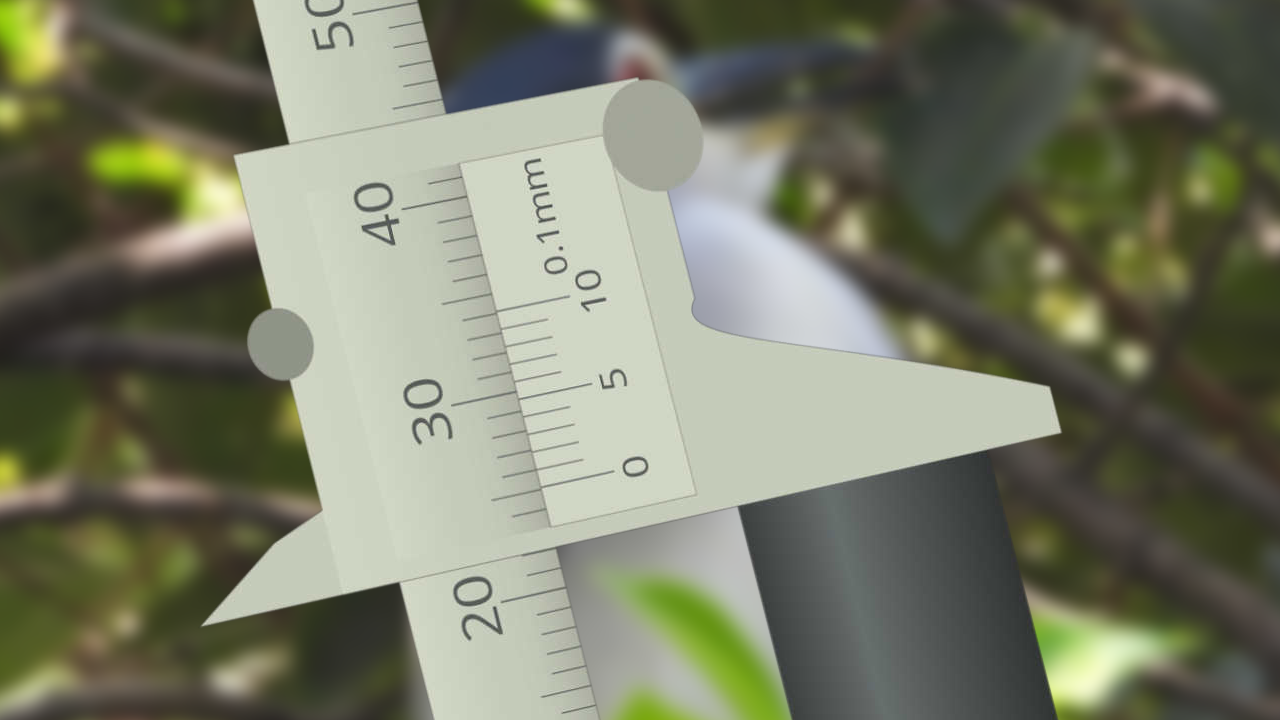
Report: 25.1mm
